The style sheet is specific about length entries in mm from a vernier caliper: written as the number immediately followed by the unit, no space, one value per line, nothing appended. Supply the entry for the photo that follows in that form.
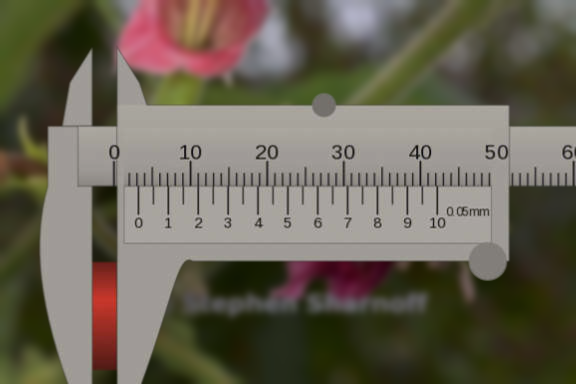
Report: 3.2mm
